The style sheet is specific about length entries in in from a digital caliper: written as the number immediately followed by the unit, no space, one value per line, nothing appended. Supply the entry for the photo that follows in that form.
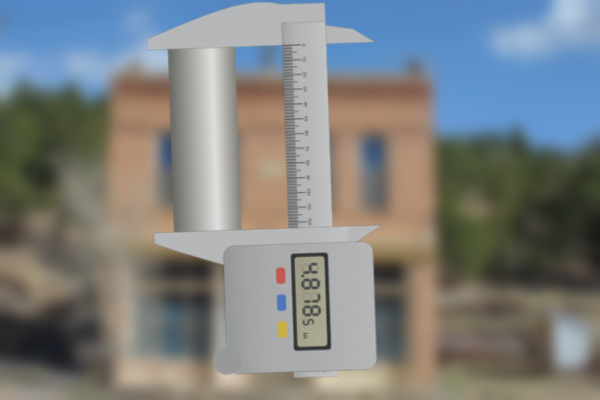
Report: 4.8785in
